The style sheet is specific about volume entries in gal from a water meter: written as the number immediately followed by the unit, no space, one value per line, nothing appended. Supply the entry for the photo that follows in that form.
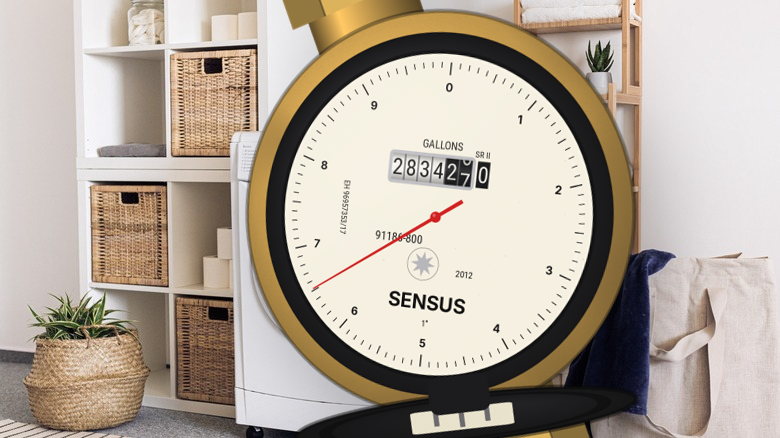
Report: 2834266.5gal
